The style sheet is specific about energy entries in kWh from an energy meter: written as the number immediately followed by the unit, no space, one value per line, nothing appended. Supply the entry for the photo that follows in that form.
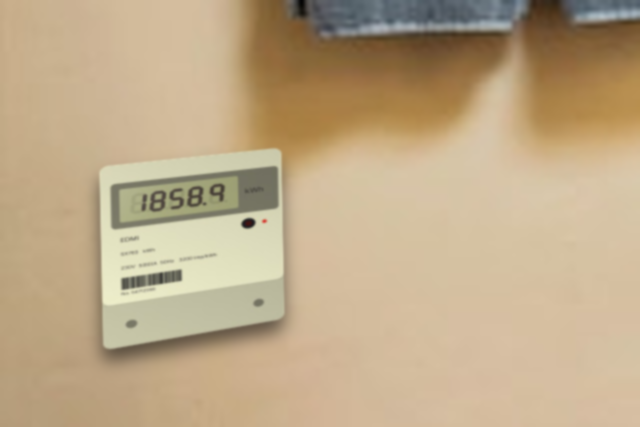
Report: 1858.9kWh
